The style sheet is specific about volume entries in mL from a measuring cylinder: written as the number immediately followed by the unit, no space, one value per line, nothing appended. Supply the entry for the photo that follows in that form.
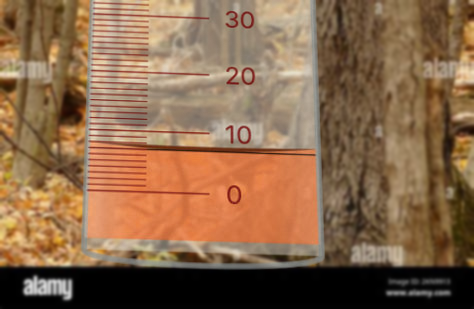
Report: 7mL
